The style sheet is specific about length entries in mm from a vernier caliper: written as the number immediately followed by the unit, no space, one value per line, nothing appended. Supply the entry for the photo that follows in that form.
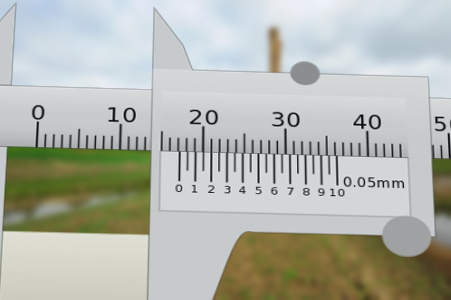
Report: 17.2mm
